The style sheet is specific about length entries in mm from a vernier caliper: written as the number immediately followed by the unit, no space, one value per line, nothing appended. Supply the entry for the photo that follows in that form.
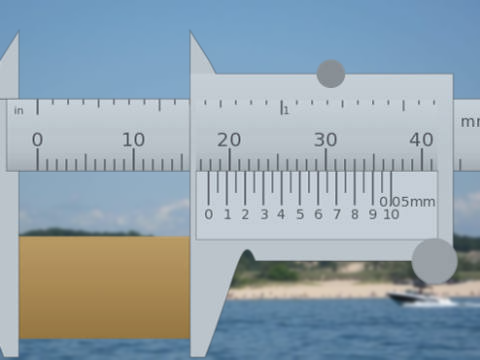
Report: 17.8mm
